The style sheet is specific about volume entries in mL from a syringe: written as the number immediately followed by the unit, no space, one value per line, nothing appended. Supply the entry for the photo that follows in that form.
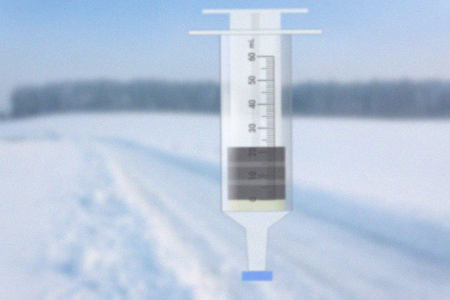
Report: 0mL
